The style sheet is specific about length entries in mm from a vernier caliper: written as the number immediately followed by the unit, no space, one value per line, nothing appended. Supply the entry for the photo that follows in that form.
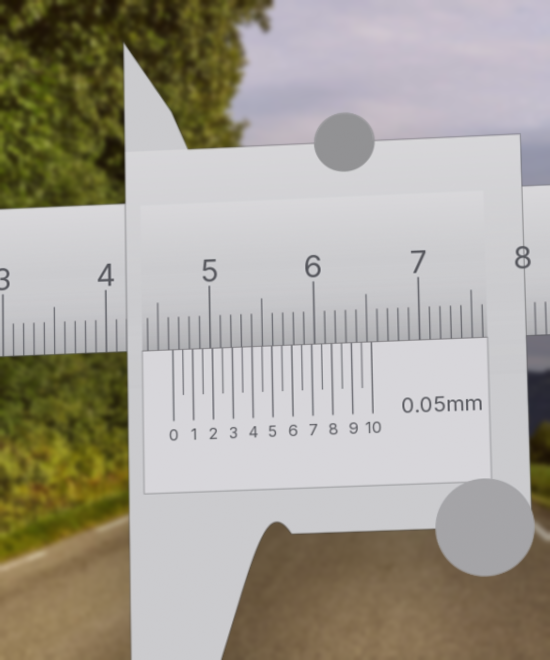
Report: 46.4mm
